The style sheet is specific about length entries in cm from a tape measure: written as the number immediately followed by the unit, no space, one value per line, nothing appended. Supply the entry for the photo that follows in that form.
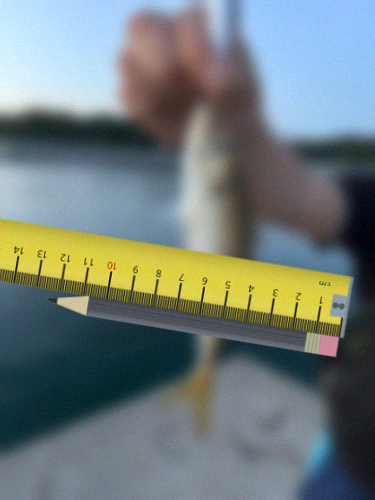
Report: 12.5cm
